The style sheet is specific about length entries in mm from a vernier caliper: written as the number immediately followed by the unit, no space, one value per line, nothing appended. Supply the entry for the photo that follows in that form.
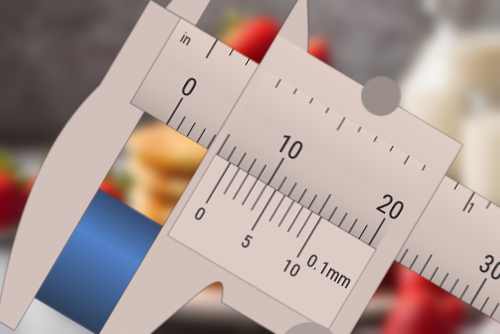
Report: 6.3mm
